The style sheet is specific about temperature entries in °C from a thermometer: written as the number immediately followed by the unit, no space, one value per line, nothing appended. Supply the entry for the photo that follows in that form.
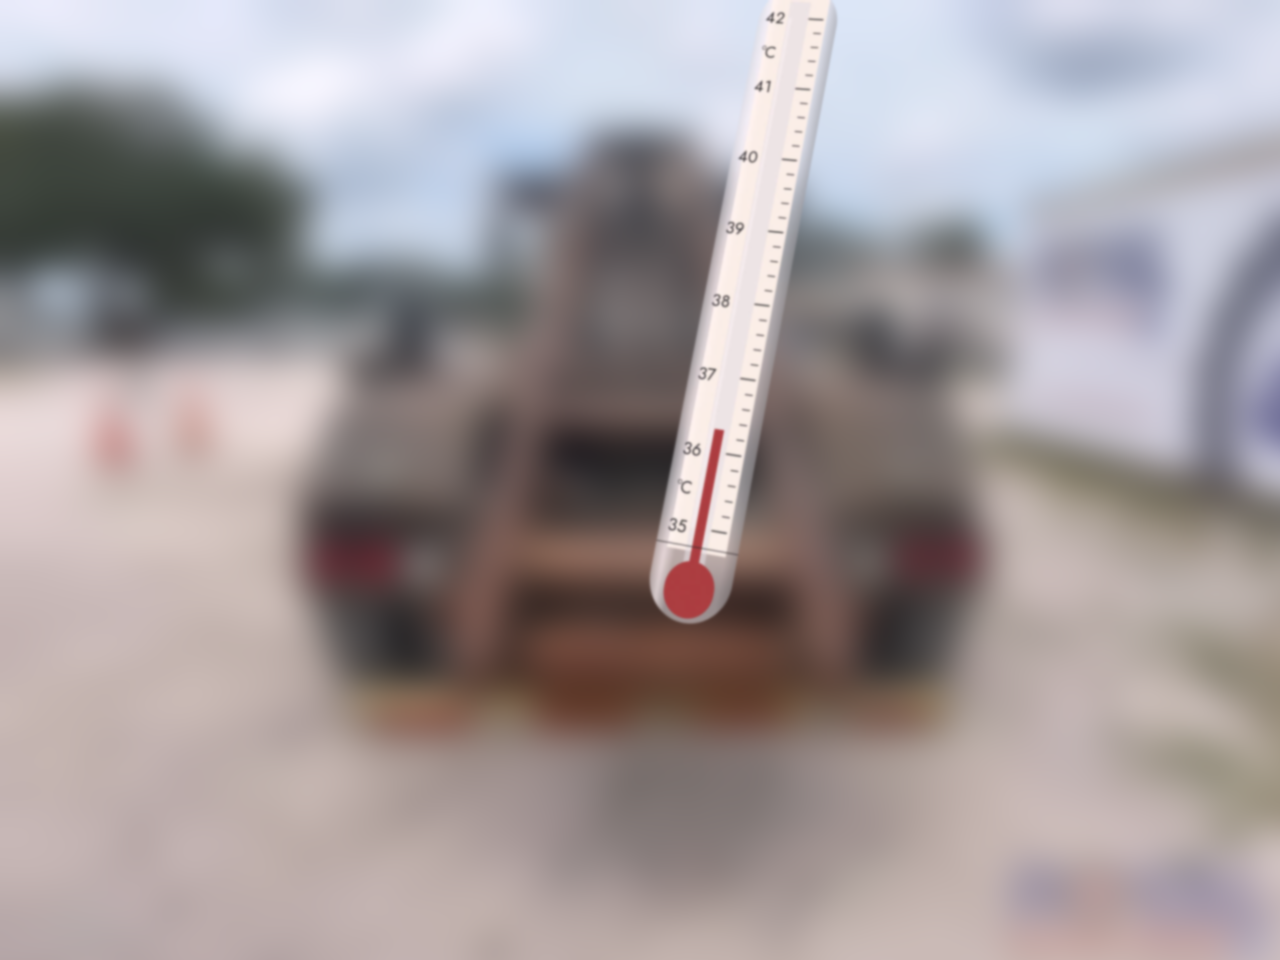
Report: 36.3°C
